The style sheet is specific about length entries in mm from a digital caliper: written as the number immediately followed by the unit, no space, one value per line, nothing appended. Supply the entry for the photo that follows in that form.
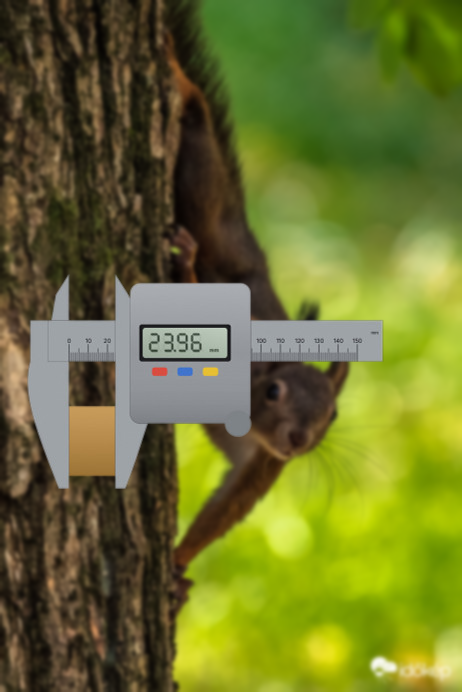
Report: 23.96mm
